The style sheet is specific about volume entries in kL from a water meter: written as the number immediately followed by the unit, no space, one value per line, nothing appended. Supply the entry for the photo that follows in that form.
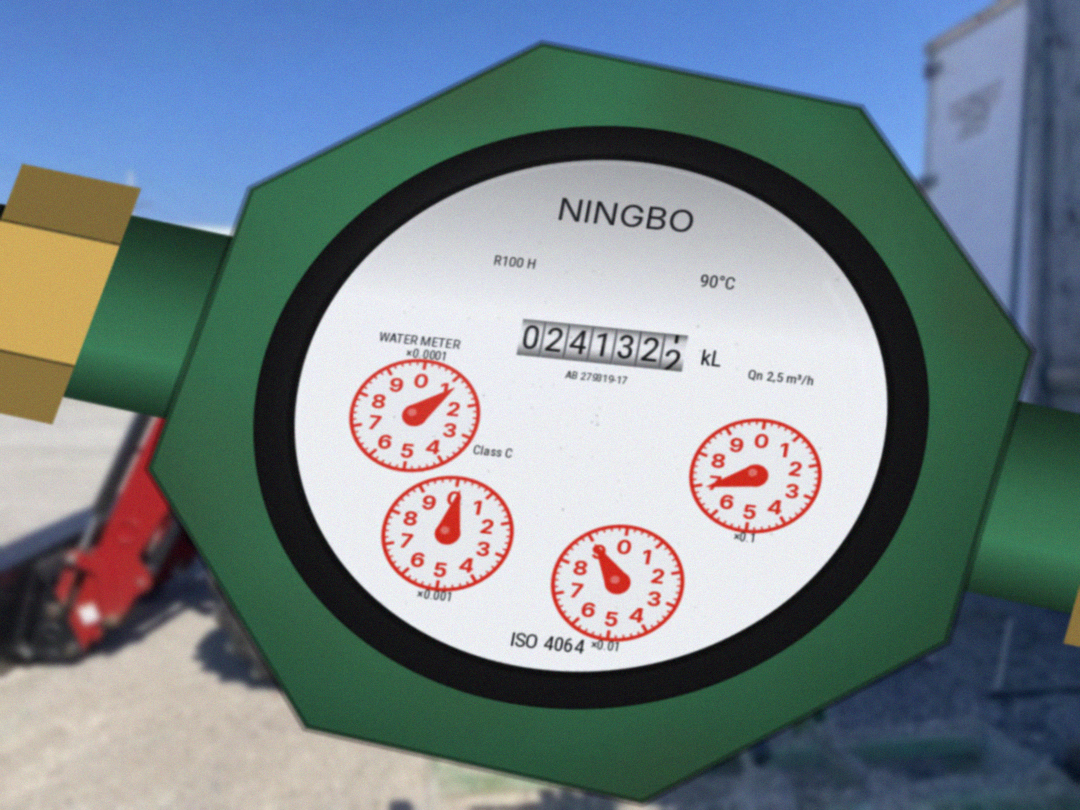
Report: 241321.6901kL
